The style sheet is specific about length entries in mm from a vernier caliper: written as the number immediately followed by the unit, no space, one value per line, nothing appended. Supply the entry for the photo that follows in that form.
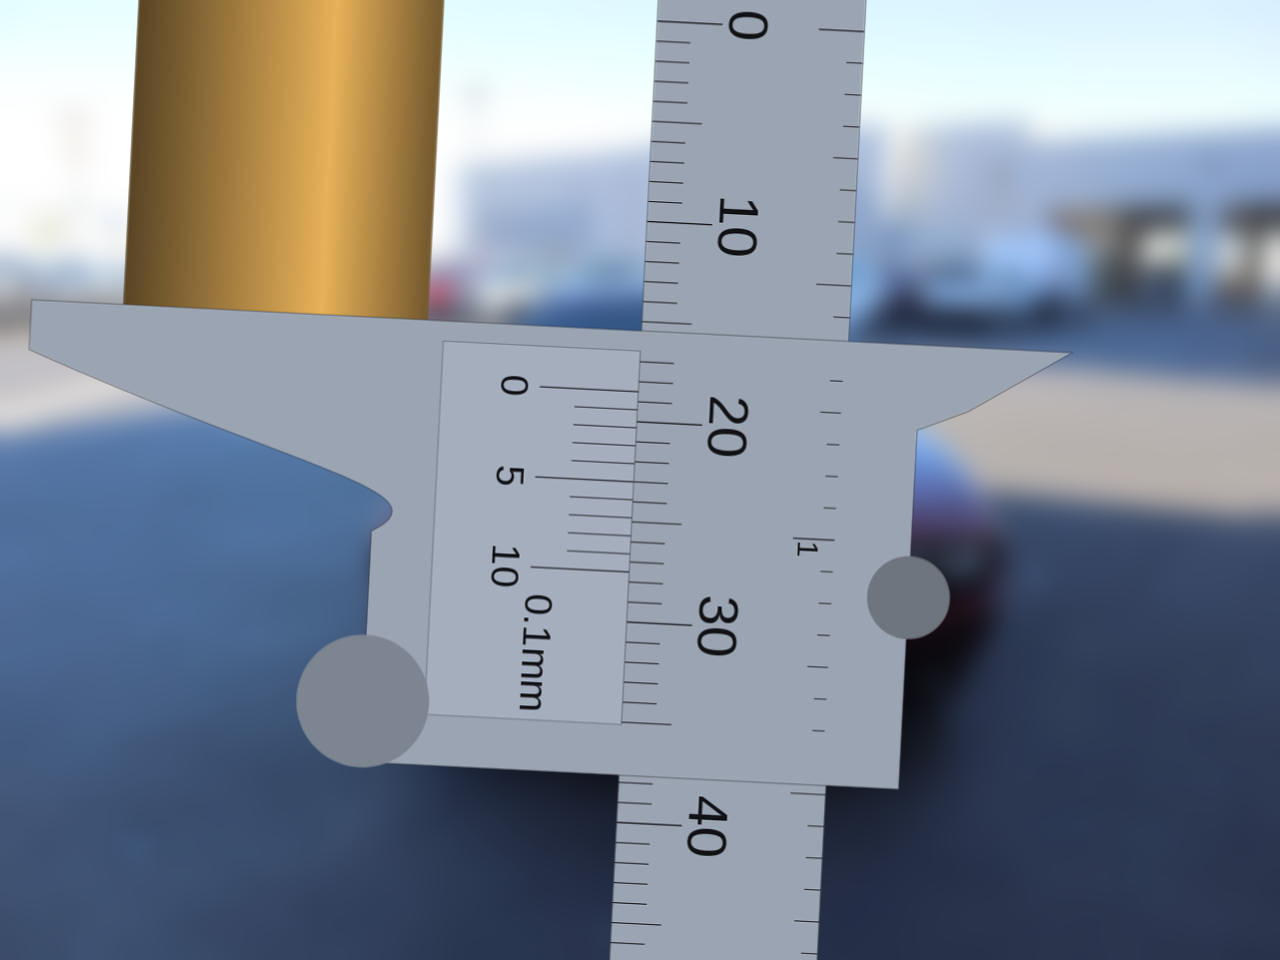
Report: 18.5mm
